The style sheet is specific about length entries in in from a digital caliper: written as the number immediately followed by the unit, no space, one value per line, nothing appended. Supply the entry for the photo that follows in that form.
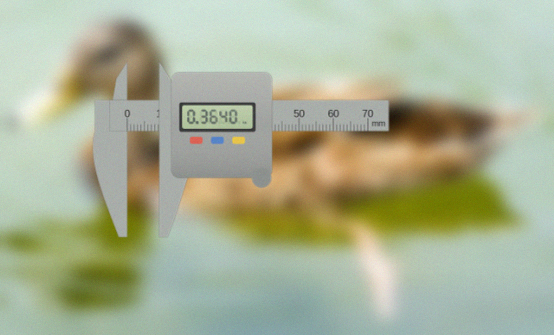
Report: 0.3640in
